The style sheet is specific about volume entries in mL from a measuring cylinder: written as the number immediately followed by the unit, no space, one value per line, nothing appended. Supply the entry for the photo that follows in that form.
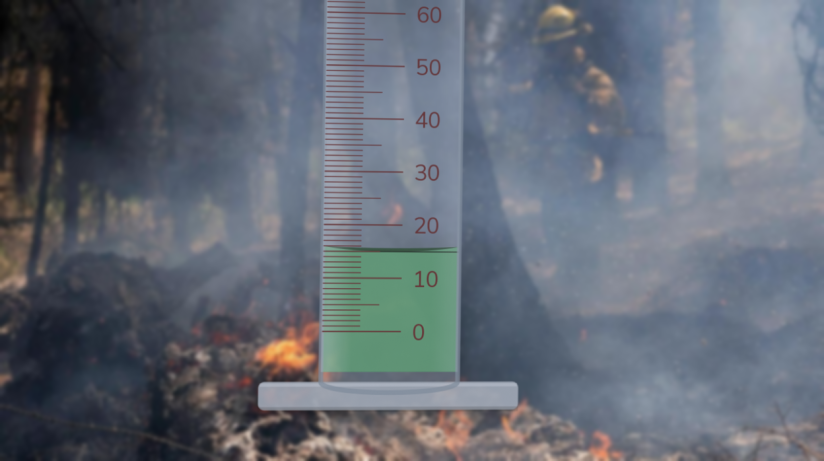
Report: 15mL
